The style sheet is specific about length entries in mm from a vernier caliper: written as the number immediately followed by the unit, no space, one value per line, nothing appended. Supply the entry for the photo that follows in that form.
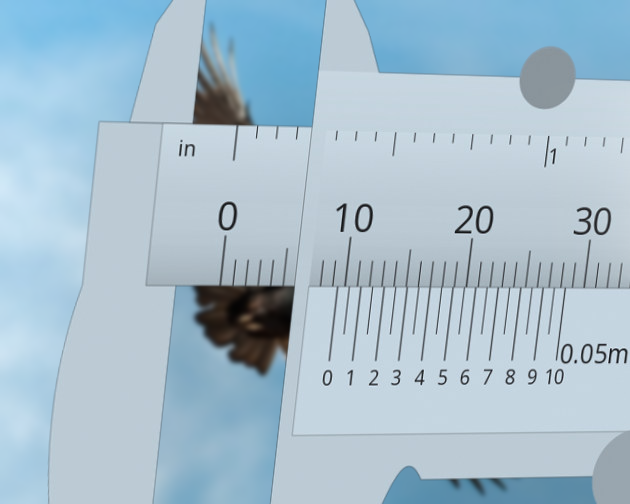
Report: 9.4mm
